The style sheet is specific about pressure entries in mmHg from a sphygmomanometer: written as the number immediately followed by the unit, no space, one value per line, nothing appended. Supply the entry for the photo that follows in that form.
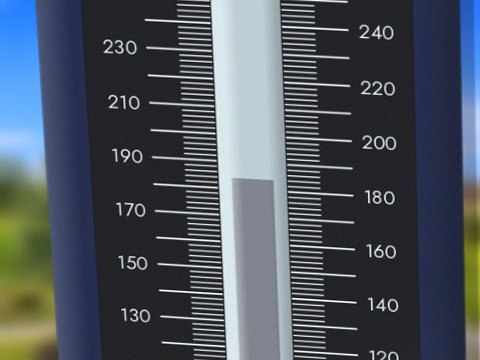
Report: 184mmHg
